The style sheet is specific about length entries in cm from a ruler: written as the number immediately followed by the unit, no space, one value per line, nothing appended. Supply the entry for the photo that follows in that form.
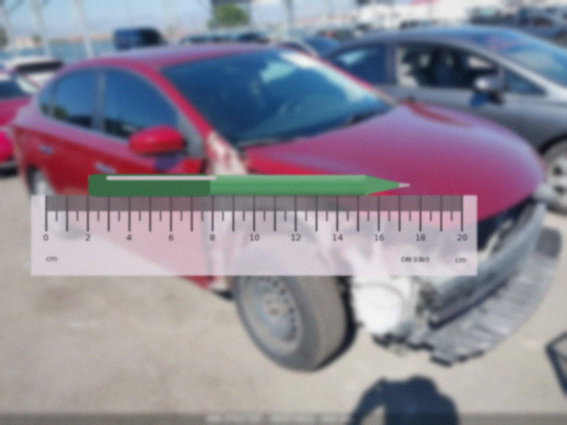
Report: 15.5cm
